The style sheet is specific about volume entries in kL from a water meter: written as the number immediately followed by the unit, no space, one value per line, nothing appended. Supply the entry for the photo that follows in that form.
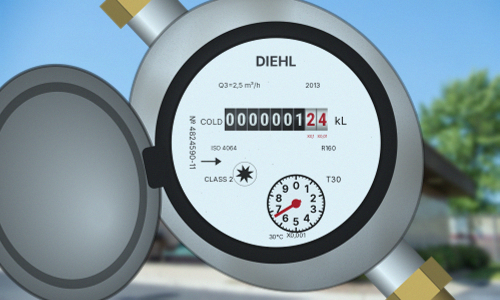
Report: 1.246kL
